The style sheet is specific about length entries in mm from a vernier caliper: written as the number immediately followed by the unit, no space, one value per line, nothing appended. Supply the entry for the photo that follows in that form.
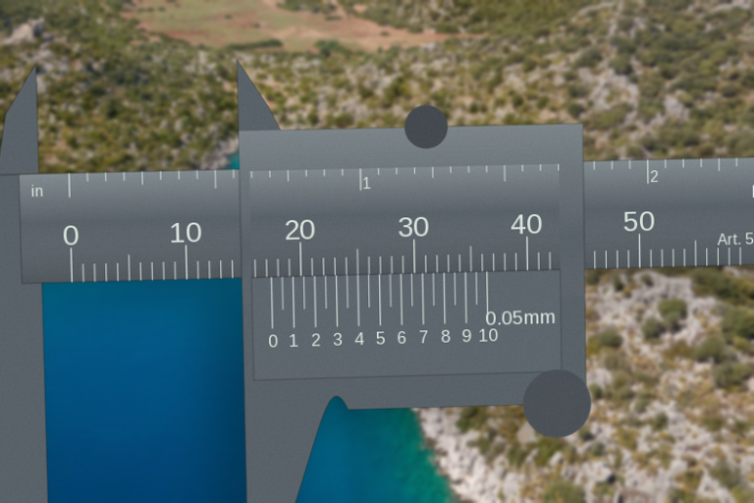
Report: 17.4mm
